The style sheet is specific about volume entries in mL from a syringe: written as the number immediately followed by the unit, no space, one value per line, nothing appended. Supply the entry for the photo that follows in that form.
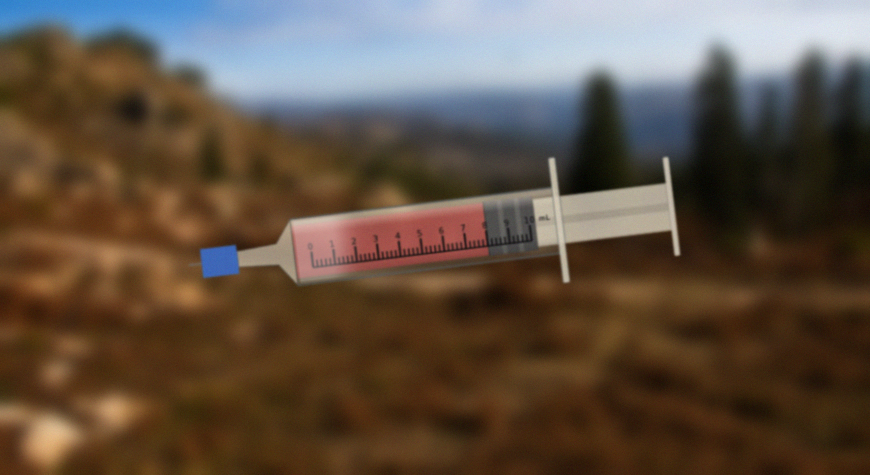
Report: 8mL
